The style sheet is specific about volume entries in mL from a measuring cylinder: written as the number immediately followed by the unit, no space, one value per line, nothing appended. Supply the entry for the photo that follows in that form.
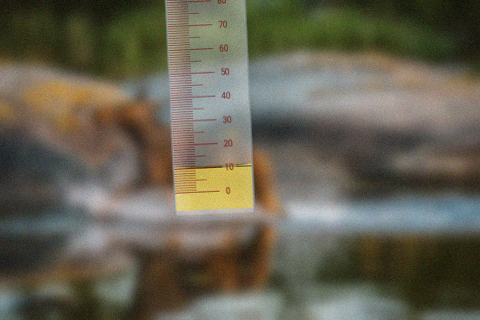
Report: 10mL
